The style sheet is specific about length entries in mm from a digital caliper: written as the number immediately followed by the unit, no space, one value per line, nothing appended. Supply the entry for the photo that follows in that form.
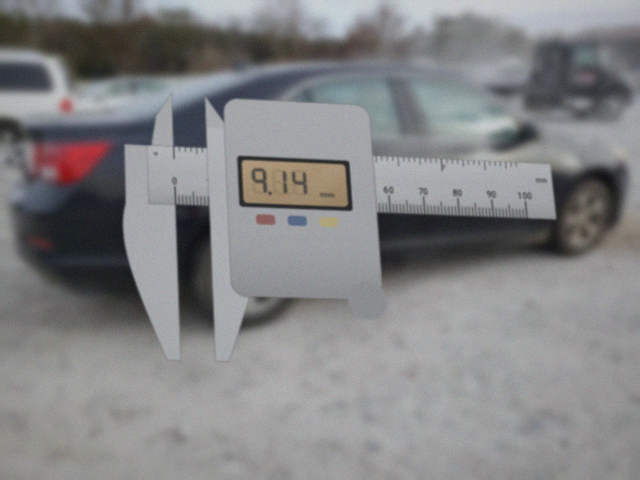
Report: 9.14mm
